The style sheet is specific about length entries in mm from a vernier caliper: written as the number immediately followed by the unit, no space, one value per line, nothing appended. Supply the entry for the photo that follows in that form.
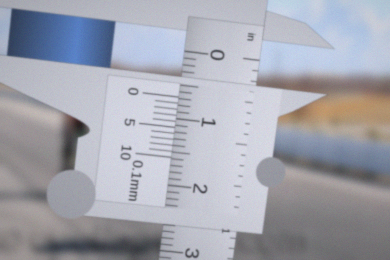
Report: 6.8mm
